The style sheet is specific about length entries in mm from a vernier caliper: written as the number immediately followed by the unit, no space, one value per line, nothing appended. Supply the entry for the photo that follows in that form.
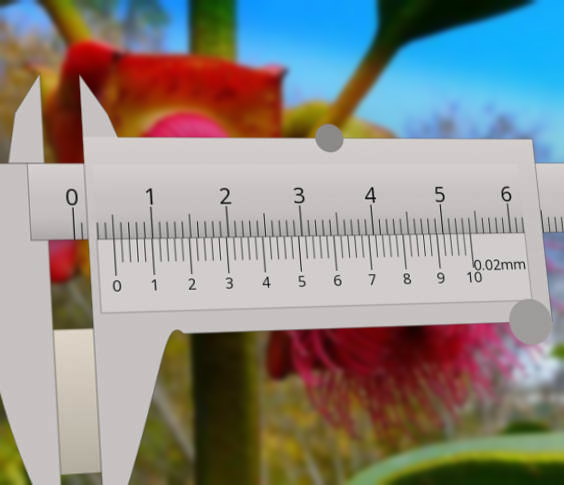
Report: 5.0mm
